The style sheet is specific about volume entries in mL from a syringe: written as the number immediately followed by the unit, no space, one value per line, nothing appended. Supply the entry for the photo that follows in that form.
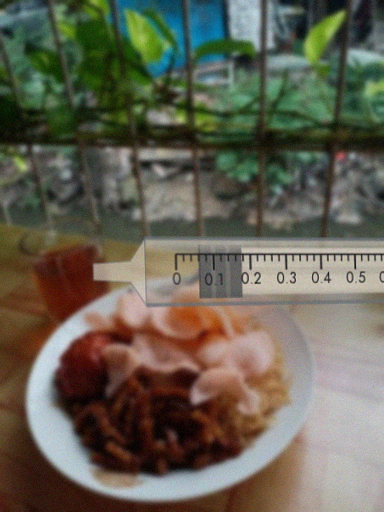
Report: 0.06mL
